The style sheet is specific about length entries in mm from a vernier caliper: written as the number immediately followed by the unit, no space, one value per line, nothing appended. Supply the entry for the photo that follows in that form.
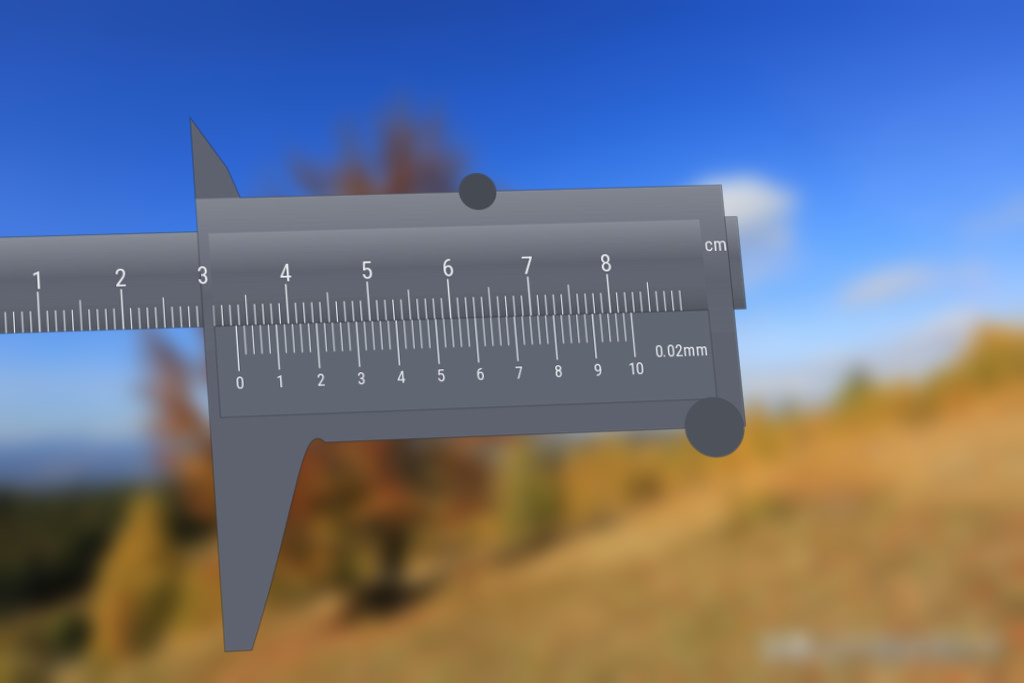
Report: 33.6mm
